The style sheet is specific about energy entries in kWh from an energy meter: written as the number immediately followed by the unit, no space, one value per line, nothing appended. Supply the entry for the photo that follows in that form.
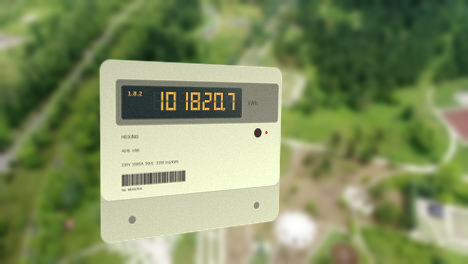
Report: 101820.7kWh
